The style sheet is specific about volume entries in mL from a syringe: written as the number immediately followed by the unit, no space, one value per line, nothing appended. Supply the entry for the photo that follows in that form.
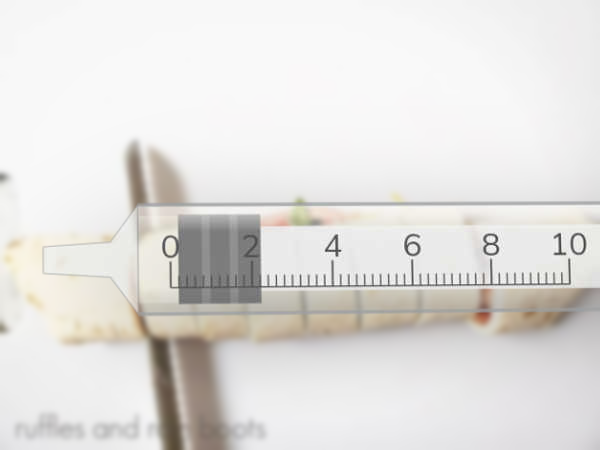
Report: 0.2mL
